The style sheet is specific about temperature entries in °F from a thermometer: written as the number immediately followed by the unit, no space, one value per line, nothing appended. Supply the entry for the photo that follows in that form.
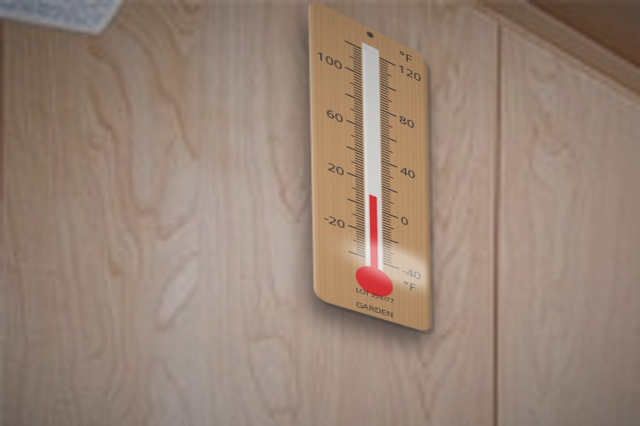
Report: 10°F
